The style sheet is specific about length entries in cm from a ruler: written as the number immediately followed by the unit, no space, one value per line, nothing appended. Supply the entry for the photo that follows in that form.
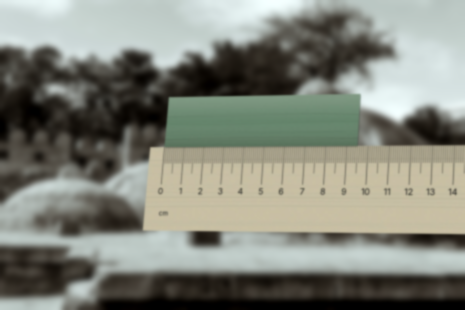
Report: 9.5cm
